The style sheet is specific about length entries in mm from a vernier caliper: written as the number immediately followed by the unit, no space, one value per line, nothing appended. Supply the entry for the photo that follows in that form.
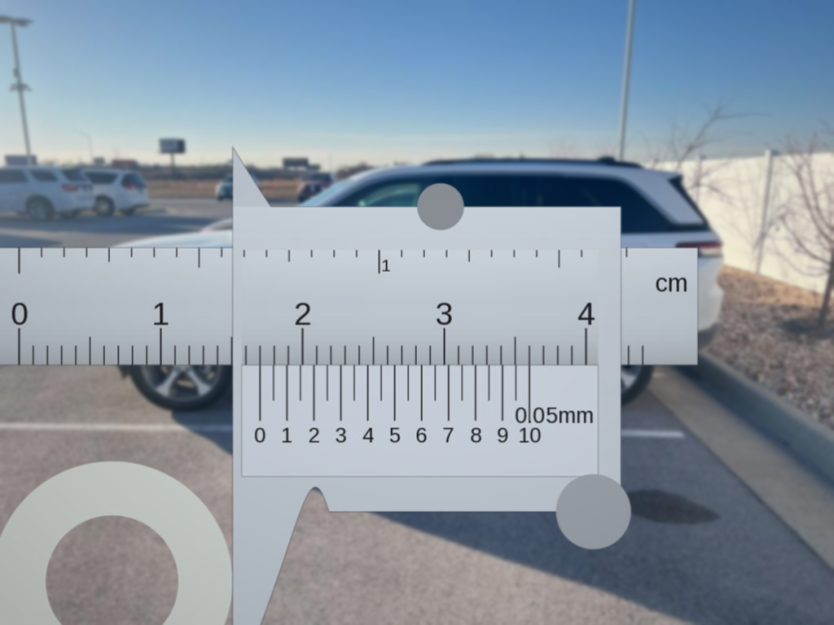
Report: 17.0mm
